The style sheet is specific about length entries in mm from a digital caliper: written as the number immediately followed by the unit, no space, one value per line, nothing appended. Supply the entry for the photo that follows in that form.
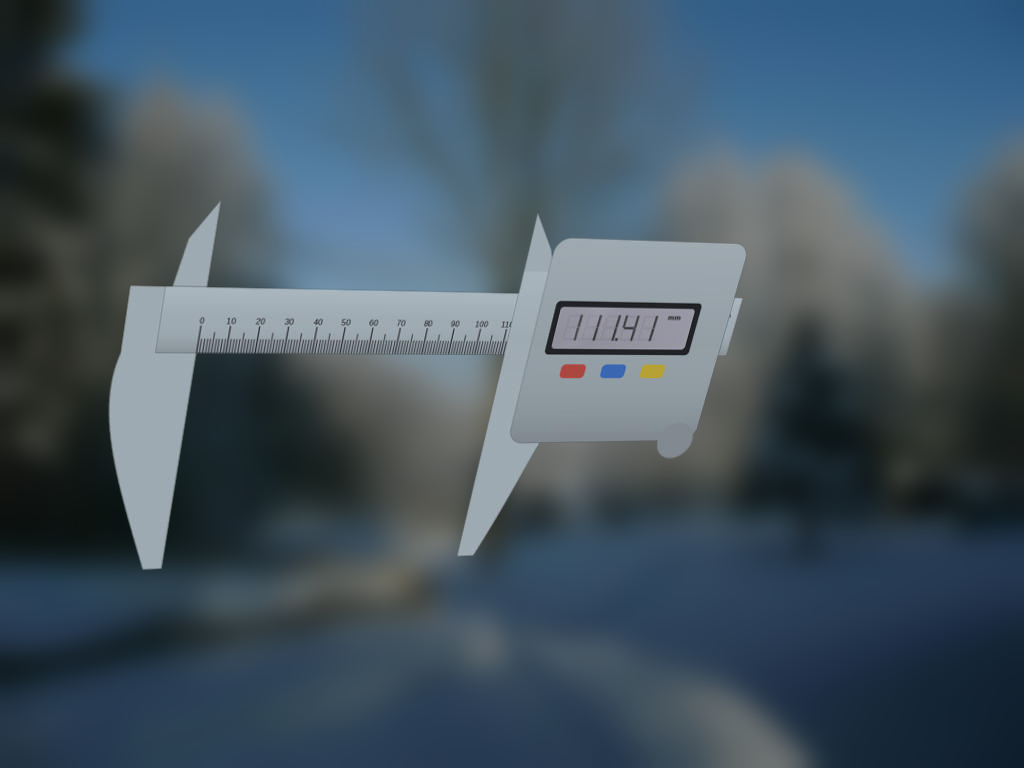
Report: 111.41mm
